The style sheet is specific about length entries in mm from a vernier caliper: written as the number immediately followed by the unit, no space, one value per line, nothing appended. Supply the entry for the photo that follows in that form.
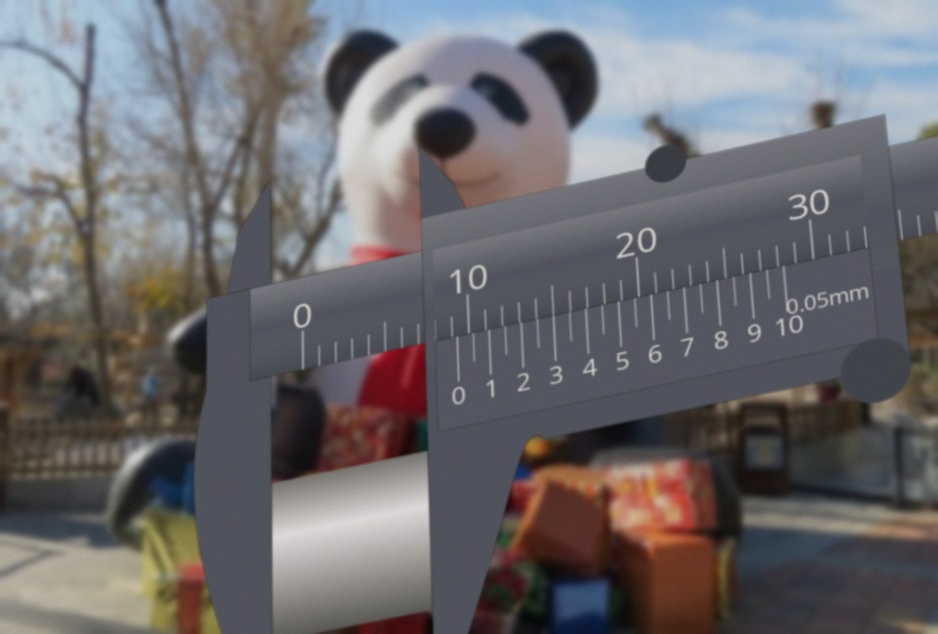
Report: 9.3mm
